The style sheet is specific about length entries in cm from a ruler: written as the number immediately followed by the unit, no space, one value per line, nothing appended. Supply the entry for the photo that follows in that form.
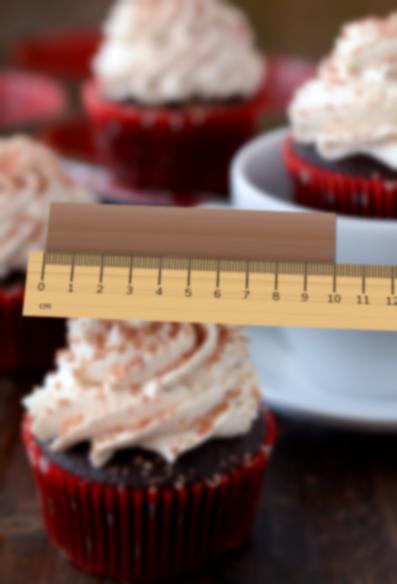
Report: 10cm
